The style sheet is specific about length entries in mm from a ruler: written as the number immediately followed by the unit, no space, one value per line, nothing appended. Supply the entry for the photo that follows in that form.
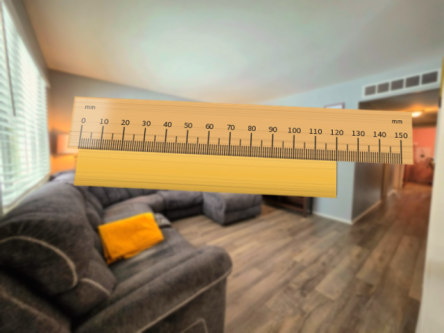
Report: 120mm
